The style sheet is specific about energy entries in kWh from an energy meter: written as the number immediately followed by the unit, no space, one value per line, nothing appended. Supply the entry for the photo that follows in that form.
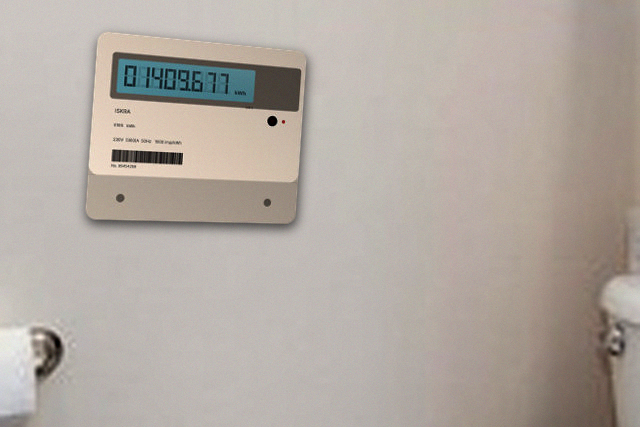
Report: 1409.677kWh
